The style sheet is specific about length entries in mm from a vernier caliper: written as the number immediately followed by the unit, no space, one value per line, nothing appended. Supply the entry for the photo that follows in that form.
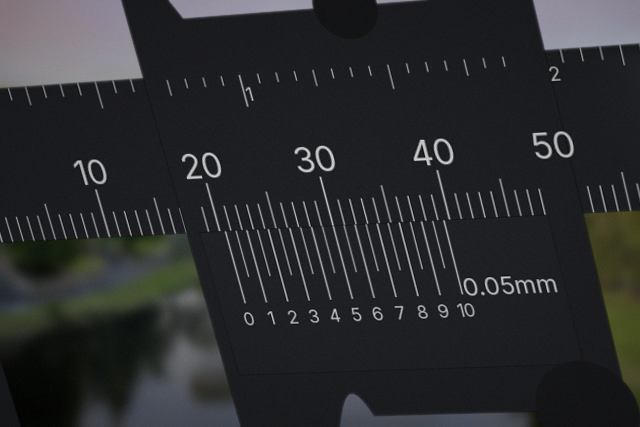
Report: 20.5mm
